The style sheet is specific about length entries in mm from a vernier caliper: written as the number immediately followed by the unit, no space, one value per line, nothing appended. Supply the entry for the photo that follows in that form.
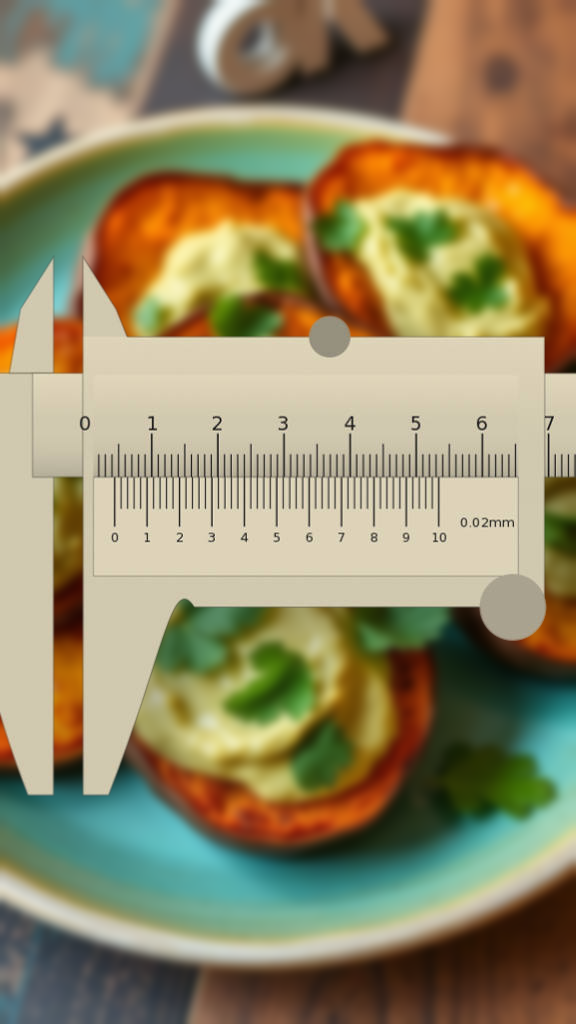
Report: 4.4mm
